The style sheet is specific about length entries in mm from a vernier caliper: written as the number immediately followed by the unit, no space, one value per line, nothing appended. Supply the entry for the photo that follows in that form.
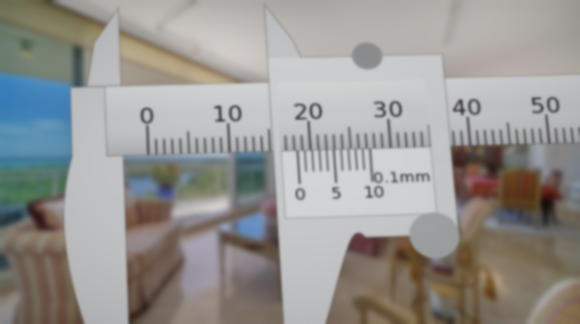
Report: 18.4mm
